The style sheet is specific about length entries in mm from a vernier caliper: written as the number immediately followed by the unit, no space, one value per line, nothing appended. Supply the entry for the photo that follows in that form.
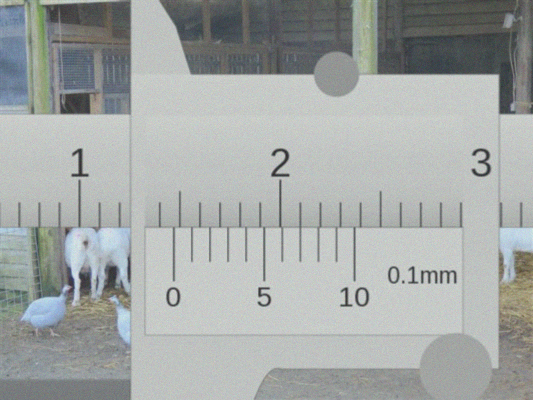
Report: 14.7mm
